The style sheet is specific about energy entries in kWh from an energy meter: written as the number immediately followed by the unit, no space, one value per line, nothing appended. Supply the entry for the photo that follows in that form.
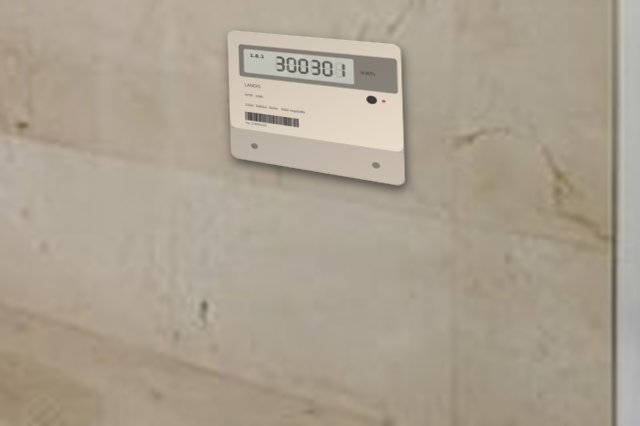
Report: 300301kWh
